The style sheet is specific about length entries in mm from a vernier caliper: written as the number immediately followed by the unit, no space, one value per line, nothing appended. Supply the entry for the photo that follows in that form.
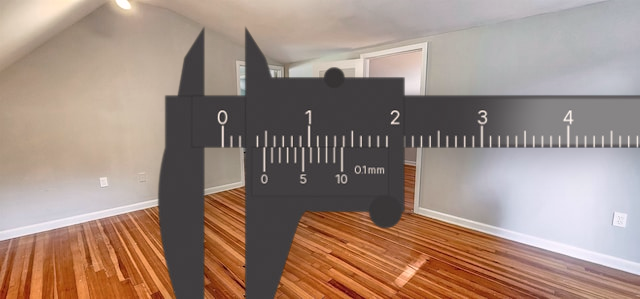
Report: 4.8mm
